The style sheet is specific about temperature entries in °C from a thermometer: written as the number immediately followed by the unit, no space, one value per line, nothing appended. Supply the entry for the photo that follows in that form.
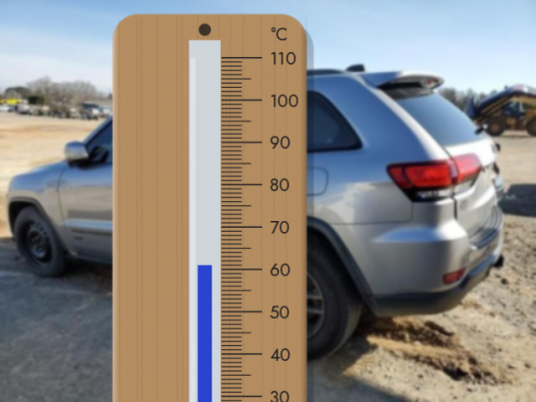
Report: 61°C
